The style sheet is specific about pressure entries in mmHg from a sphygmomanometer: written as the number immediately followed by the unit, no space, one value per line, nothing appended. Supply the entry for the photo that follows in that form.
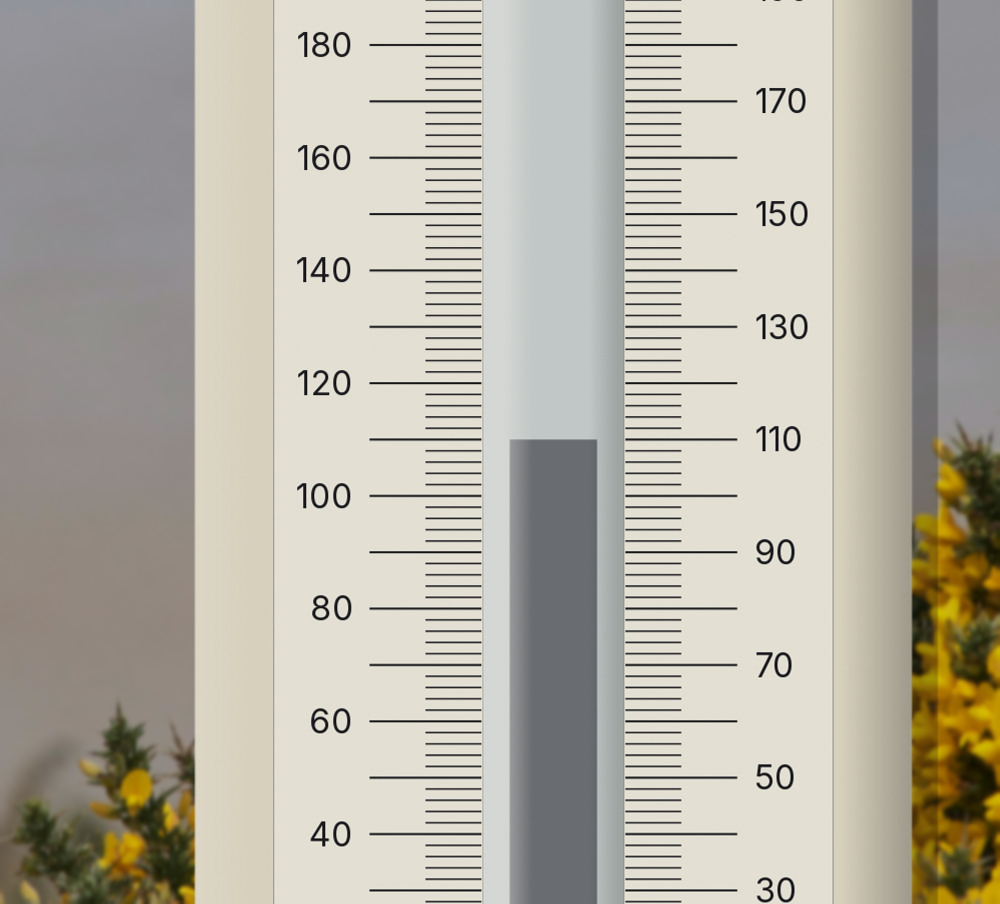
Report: 110mmHg
